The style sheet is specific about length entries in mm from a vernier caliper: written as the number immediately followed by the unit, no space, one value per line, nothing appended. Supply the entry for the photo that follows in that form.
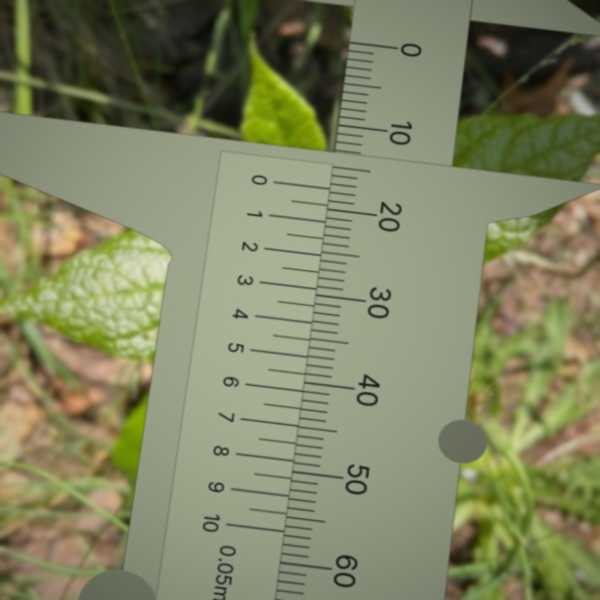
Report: 17.6mm
